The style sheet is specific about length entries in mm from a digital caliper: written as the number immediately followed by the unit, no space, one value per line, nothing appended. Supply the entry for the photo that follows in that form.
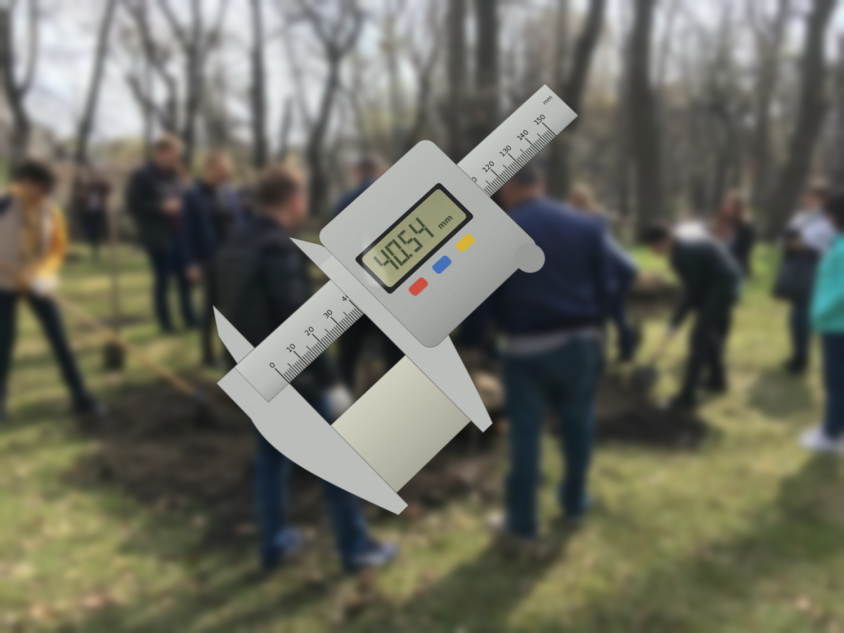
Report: 40.54mm
